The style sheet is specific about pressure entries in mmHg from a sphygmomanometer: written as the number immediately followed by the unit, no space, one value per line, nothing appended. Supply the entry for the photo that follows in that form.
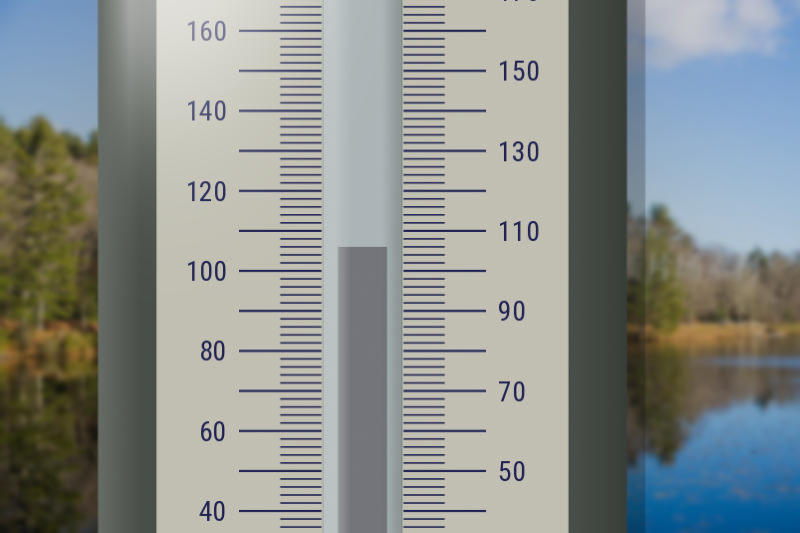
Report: 106mmHg
